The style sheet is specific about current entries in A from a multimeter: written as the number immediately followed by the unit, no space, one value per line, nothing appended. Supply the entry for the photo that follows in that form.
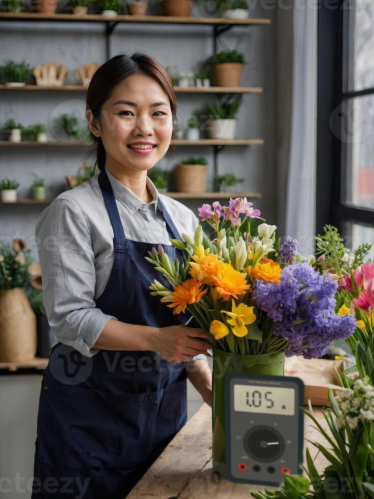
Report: 1.05A
